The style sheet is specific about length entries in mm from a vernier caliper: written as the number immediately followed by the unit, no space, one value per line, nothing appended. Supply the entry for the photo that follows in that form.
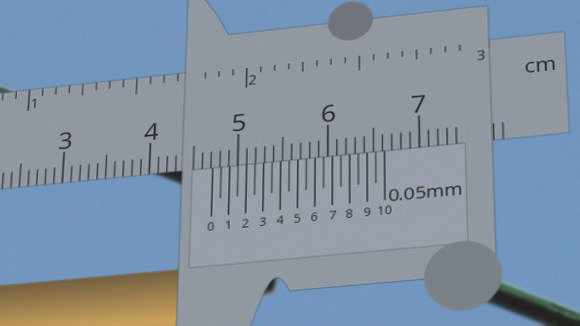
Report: 47.2mm
